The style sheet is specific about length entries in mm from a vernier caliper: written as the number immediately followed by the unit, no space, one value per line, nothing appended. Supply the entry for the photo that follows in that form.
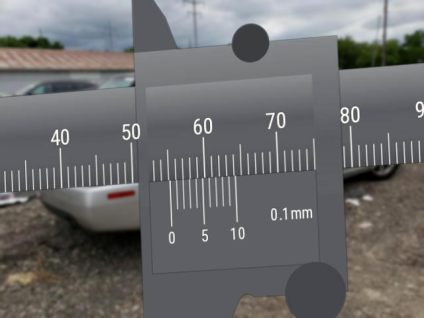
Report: 55.2mm
